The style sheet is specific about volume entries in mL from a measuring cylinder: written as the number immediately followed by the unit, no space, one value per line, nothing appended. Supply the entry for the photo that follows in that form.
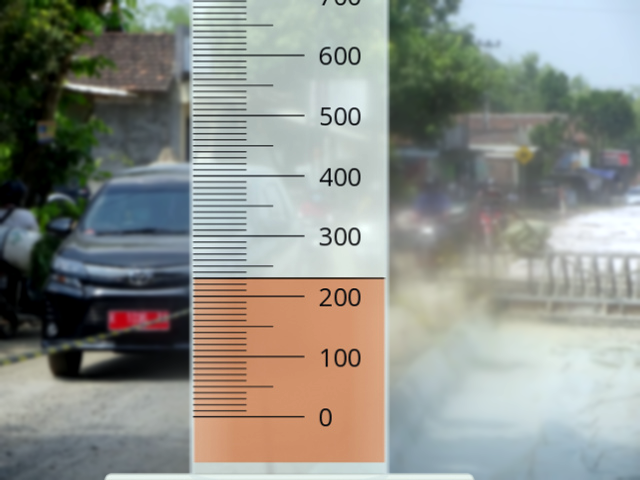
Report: 230mL
